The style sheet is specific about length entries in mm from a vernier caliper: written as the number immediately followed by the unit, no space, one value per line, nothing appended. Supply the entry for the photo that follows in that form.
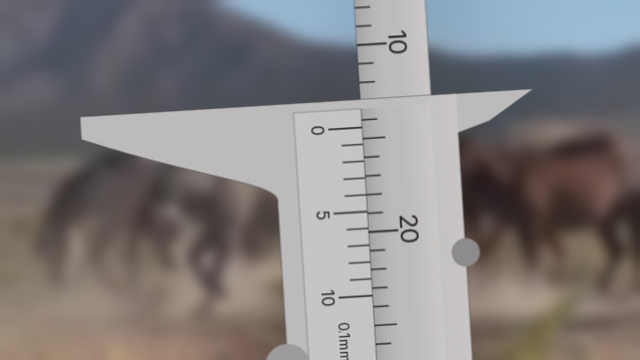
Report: 14.4mm
